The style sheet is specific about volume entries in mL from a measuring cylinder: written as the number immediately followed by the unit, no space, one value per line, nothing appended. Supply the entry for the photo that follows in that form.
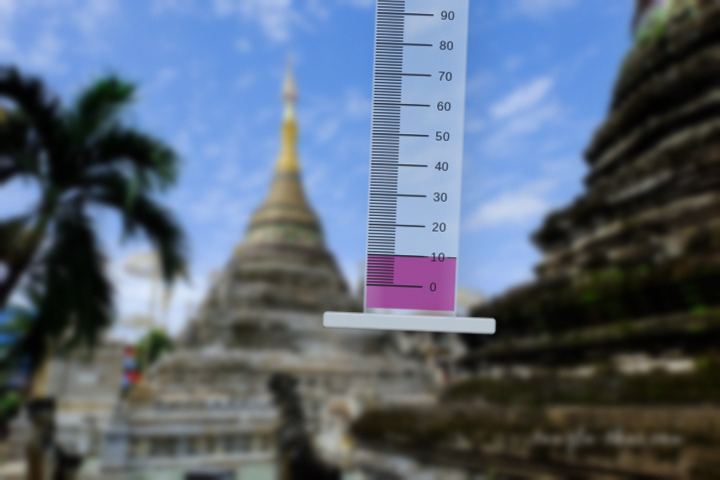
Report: 10mL
